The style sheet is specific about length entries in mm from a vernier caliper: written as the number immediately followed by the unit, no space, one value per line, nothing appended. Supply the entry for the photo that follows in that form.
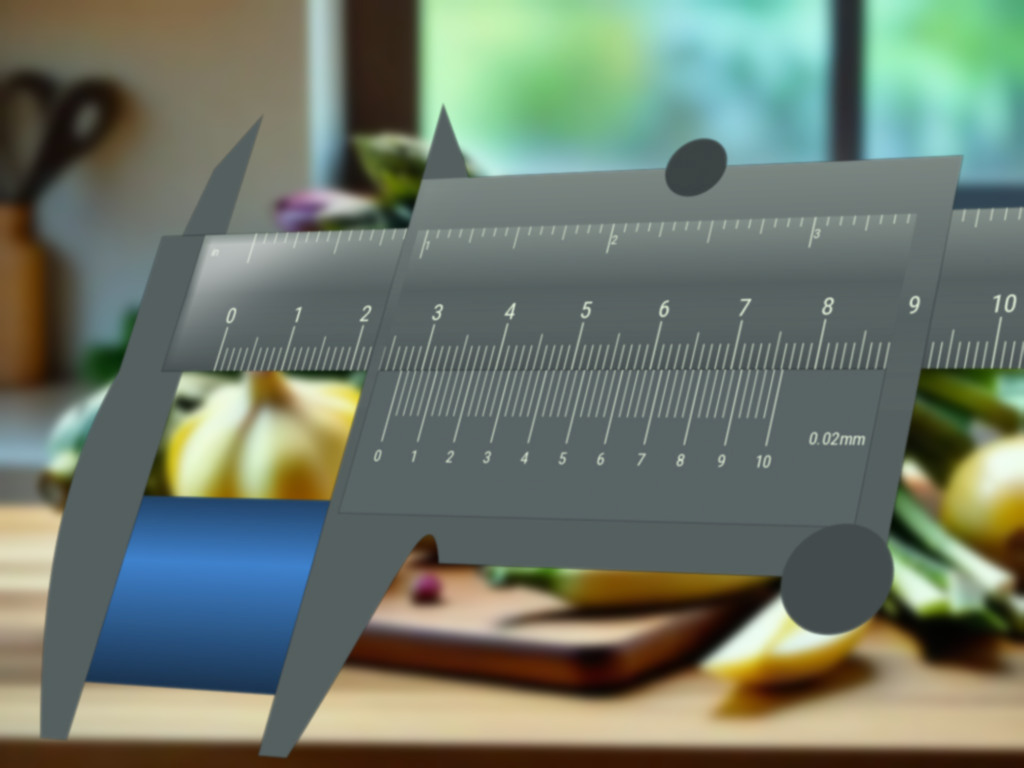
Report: 27.2mm
